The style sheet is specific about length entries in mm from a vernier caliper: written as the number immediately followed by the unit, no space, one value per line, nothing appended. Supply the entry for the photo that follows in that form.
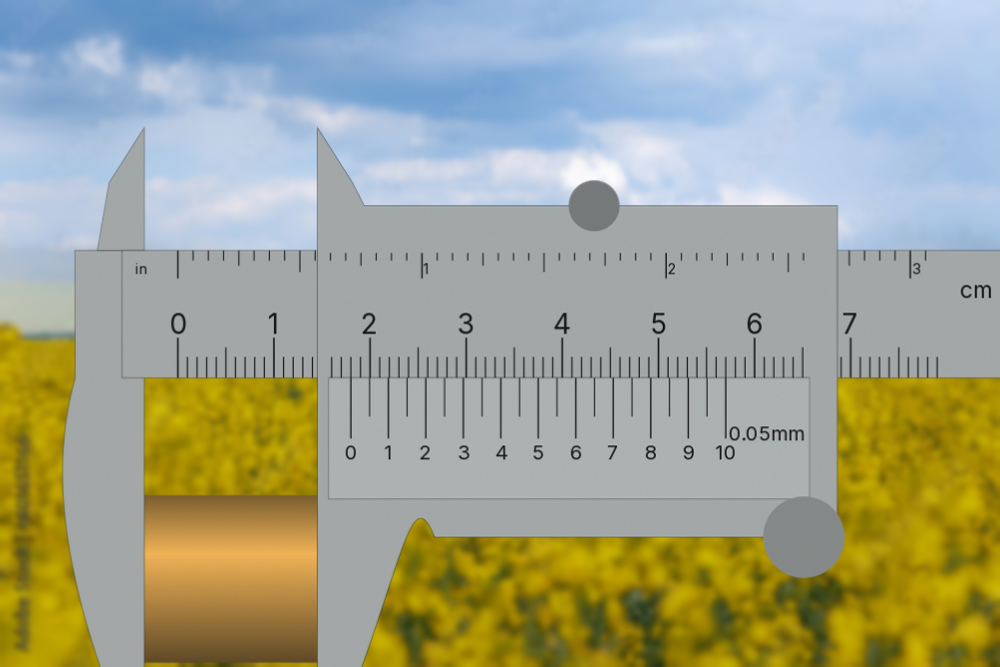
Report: 18.0mm
